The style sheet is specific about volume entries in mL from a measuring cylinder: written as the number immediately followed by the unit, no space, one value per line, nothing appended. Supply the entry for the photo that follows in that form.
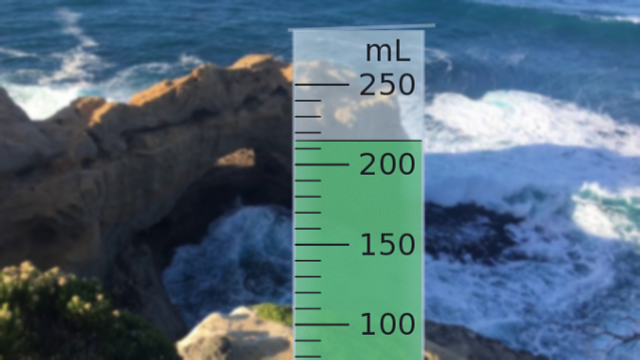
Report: 215mL
